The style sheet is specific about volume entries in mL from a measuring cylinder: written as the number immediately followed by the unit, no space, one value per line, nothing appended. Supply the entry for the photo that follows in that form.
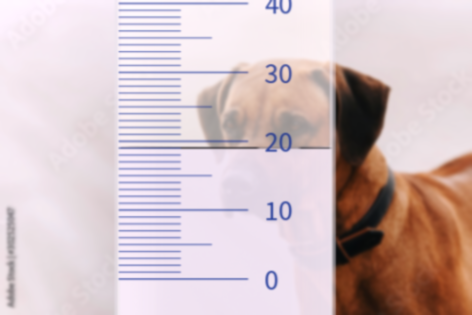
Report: 19mL
